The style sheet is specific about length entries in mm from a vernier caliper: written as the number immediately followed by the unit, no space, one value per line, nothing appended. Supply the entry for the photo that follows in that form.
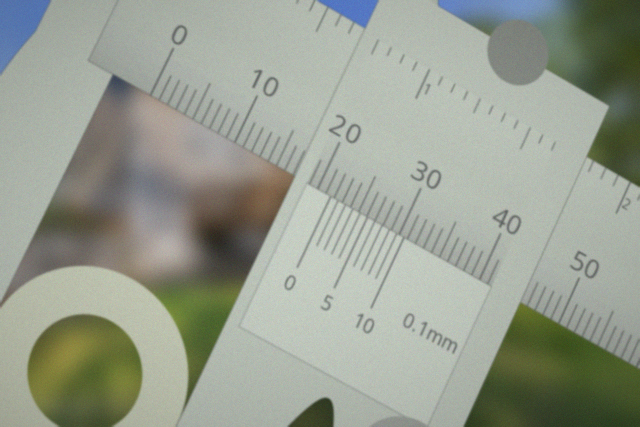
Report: 21.6mm
